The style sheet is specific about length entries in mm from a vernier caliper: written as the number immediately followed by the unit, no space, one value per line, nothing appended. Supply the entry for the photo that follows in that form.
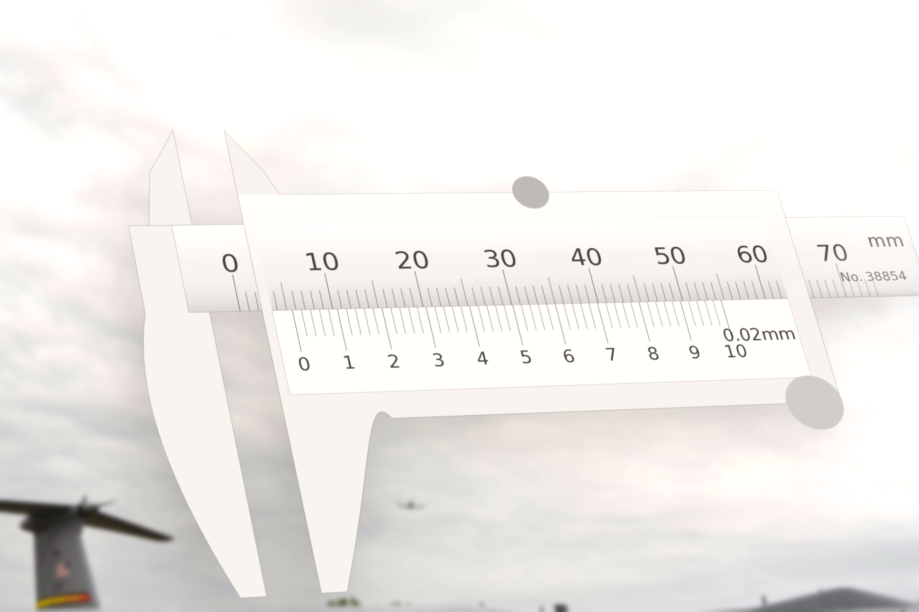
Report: 5.6mm
